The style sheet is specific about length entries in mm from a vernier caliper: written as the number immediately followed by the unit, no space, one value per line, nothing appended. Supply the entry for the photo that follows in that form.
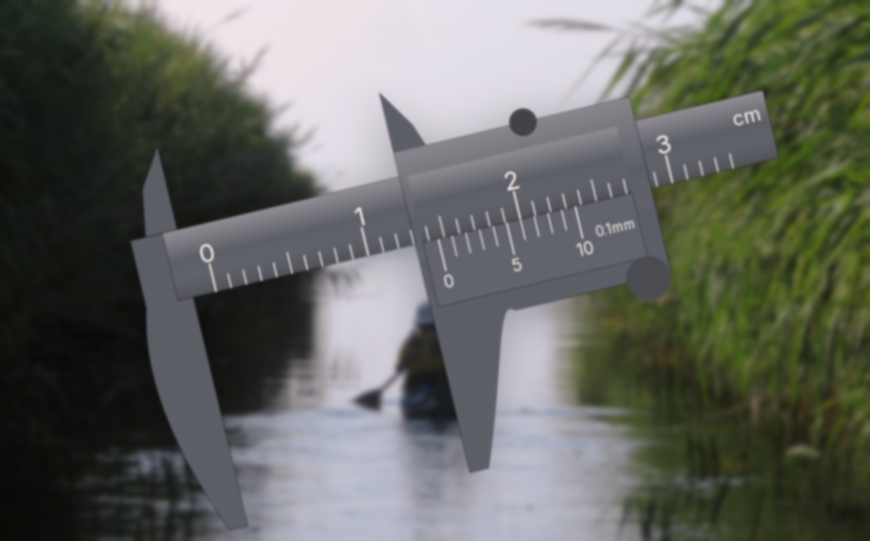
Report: 14.6mm
